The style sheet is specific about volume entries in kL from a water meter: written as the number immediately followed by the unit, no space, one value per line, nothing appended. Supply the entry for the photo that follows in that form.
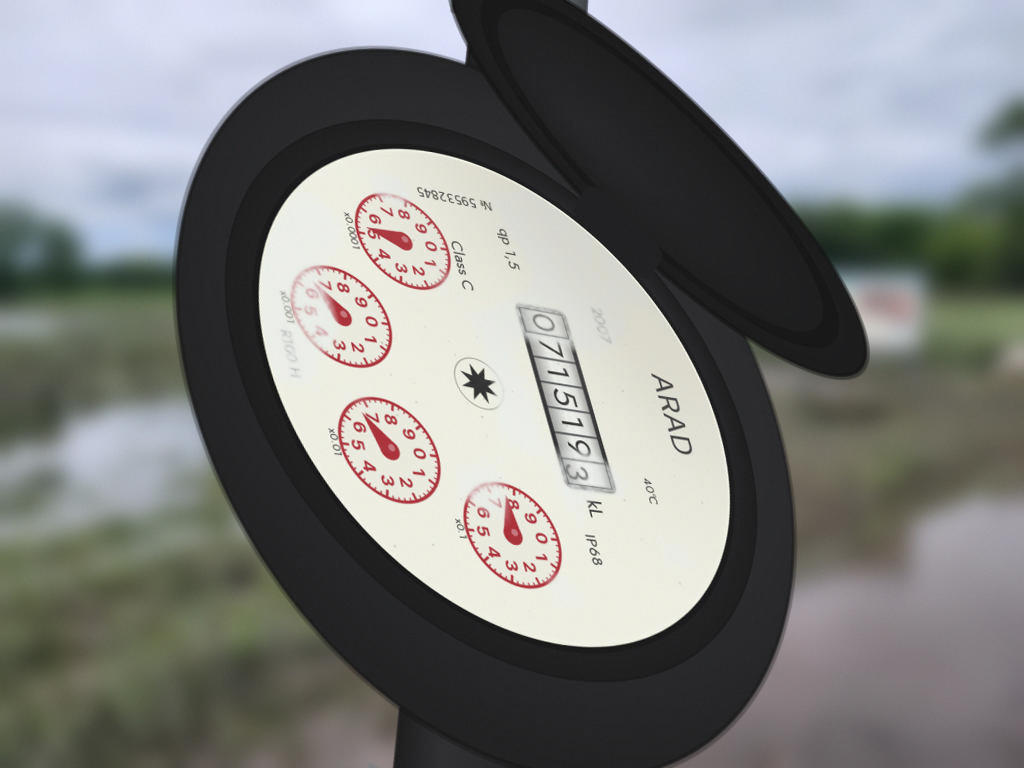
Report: 715192.7665kL
